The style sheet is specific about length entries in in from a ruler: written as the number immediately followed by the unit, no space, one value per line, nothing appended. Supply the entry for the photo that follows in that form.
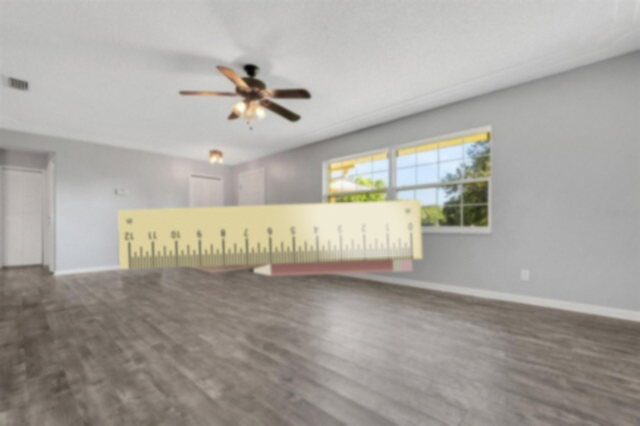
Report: 7in
